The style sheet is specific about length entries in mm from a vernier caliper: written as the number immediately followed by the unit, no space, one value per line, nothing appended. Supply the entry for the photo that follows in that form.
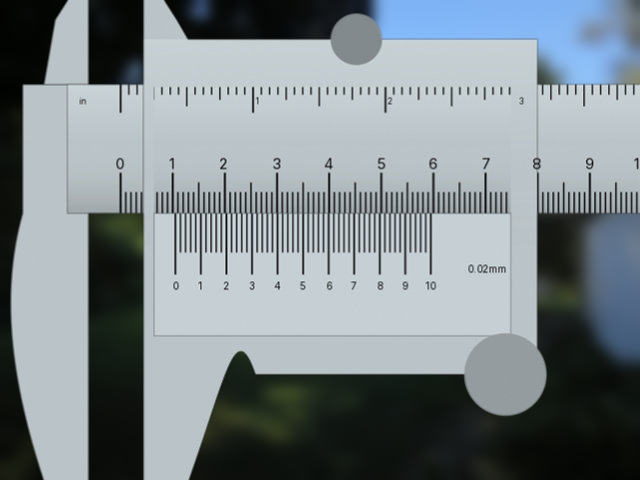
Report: 10.5mm
